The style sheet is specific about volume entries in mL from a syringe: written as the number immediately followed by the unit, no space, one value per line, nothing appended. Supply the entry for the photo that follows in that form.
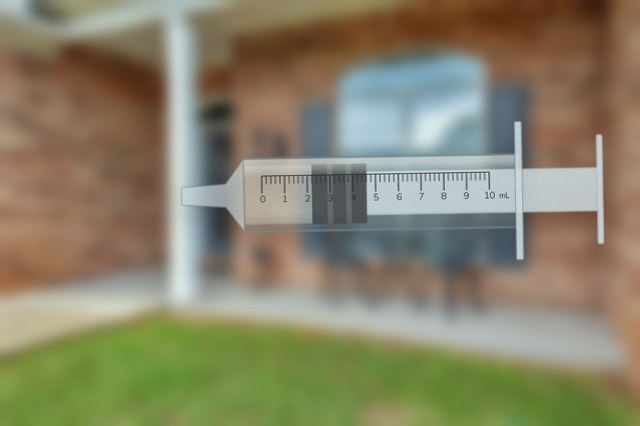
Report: 2.2mL
